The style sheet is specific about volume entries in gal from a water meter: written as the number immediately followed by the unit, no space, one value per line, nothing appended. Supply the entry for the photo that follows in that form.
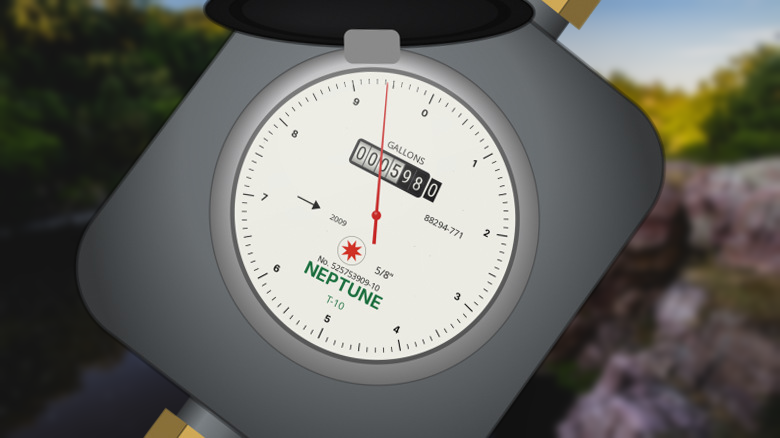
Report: 5979.4gal
